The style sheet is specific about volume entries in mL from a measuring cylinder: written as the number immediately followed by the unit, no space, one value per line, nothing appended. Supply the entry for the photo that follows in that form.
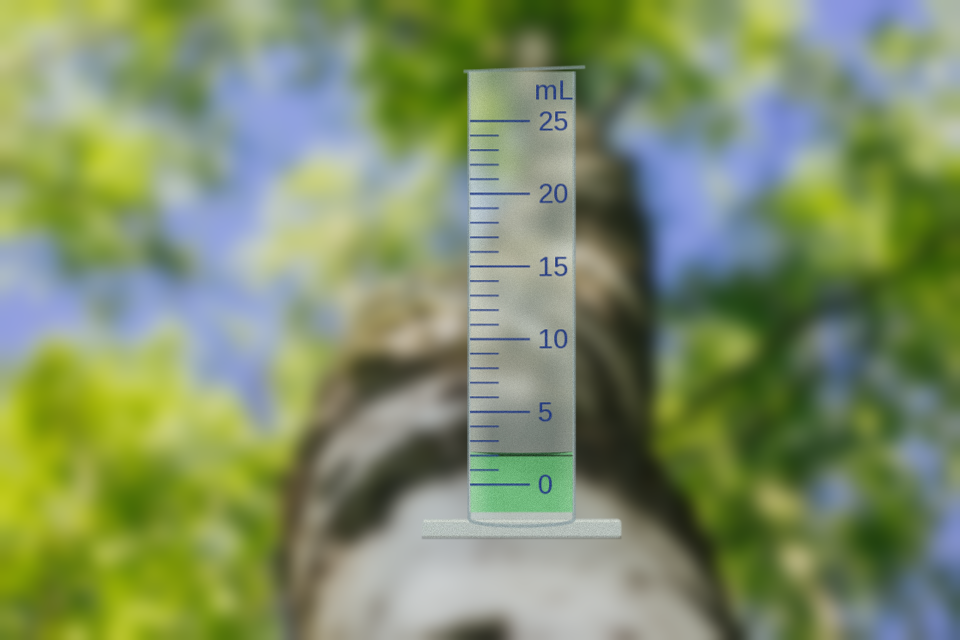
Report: 2mL
